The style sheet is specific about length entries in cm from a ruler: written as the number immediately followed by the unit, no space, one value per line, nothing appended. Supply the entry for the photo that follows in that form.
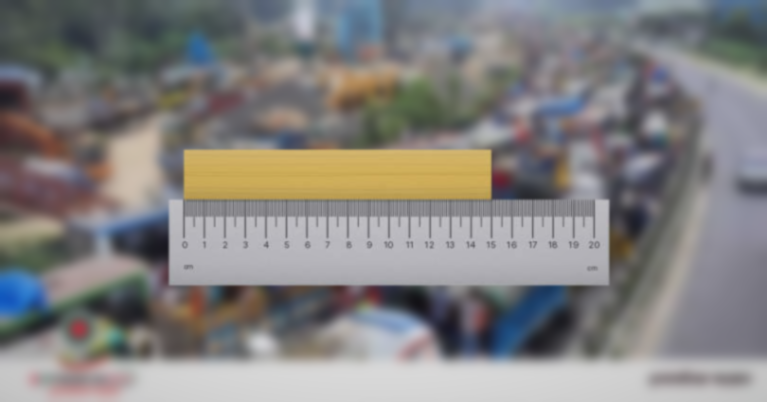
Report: 15cm
